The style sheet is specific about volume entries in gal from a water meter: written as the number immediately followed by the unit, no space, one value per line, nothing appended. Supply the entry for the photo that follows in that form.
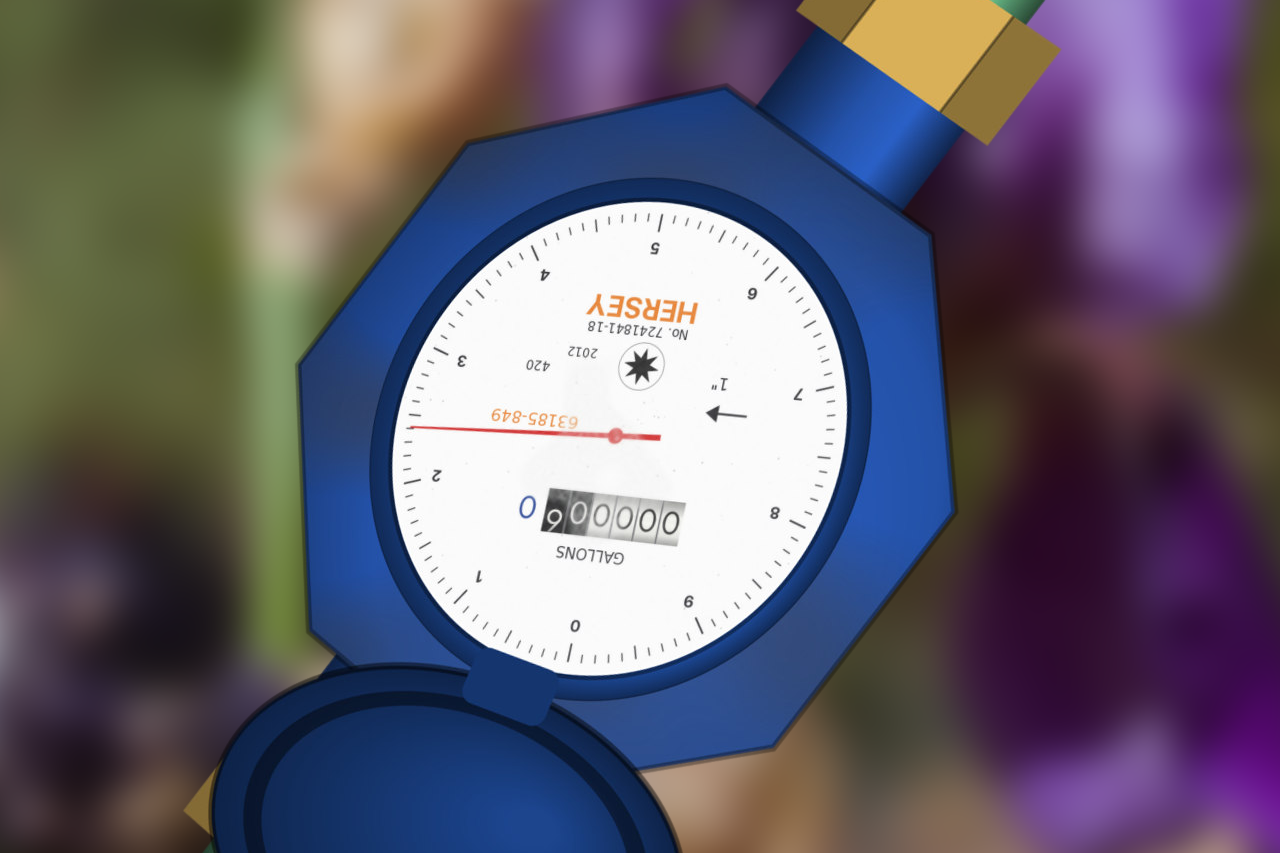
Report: 62.4gal
